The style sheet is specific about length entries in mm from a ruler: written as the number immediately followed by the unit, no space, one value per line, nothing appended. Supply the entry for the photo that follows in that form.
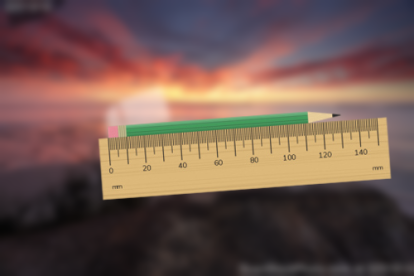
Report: 130mm
